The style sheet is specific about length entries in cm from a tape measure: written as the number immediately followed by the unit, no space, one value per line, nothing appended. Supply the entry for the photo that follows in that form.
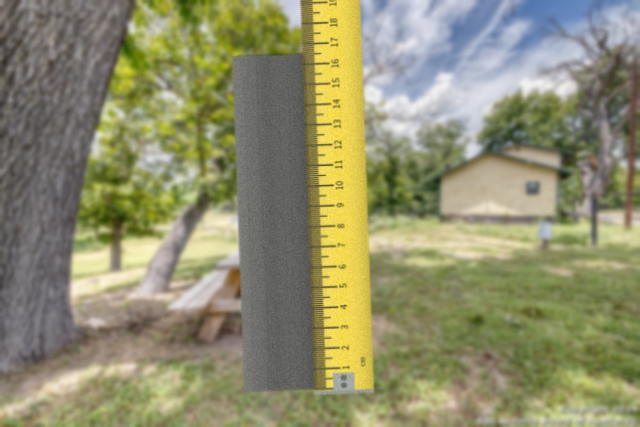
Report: 16.5cm
